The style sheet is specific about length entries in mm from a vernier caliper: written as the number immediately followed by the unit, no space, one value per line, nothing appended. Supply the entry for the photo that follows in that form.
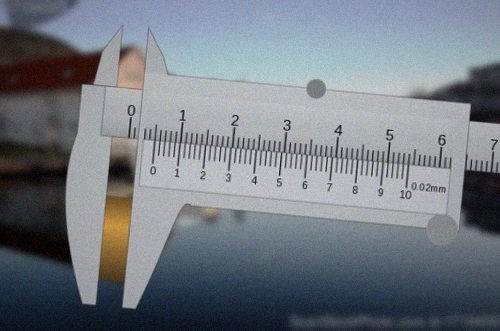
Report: 5.0mm
